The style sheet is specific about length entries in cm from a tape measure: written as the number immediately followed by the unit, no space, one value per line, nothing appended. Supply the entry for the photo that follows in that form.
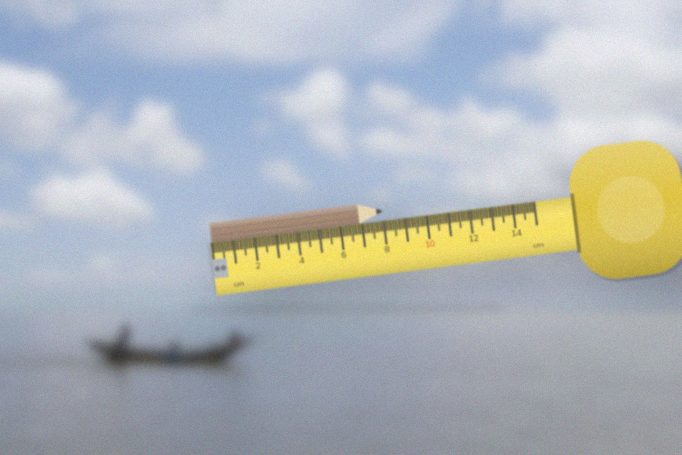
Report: 8cm
